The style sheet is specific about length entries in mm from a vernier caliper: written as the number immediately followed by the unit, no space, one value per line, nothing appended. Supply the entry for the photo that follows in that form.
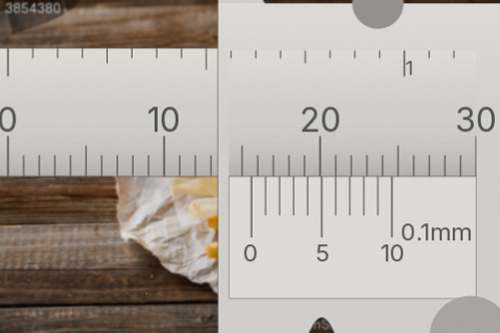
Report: 15.6mm
